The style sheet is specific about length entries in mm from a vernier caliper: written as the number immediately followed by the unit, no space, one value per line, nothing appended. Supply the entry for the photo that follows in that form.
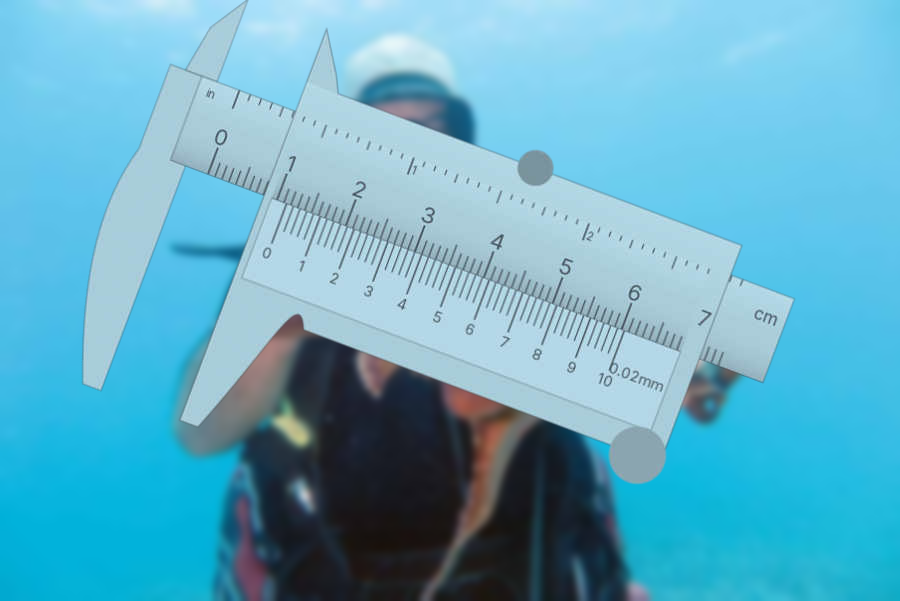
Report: 11.4mm
